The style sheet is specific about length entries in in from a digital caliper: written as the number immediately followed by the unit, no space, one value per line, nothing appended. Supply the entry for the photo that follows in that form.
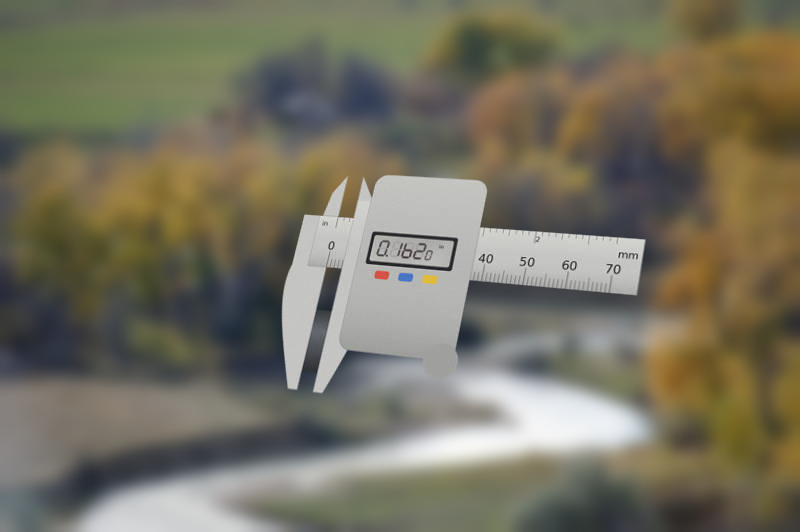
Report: 0.1620in
